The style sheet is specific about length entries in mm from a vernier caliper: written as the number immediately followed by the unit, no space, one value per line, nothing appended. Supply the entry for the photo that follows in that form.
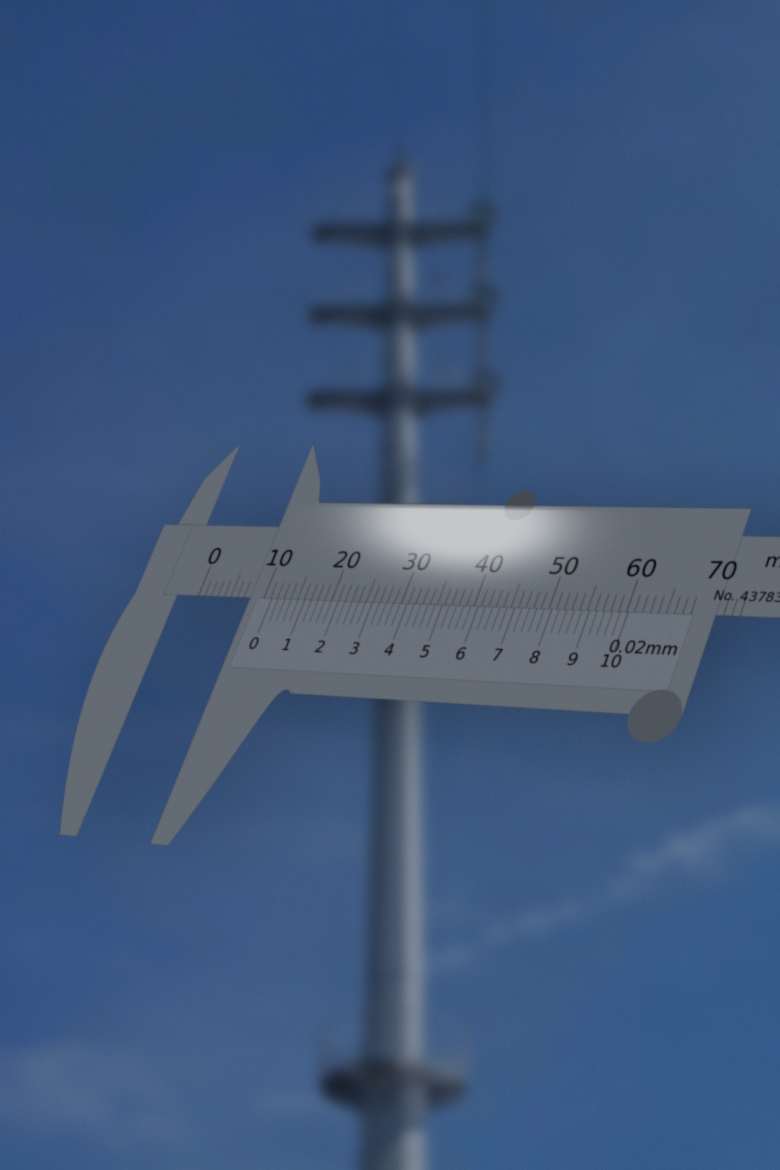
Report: 11.2mm
